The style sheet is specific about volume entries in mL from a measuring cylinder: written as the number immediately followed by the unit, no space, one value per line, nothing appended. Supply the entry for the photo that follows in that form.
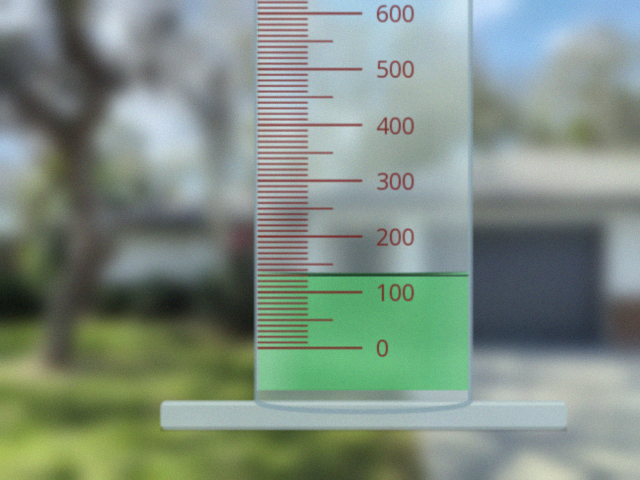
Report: 130mL
